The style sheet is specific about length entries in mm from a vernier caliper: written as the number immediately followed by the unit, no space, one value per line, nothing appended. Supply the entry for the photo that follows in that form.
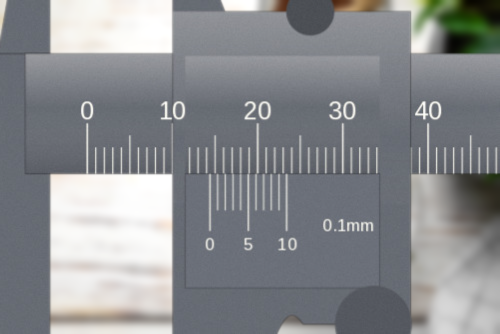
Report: 14.4mm
